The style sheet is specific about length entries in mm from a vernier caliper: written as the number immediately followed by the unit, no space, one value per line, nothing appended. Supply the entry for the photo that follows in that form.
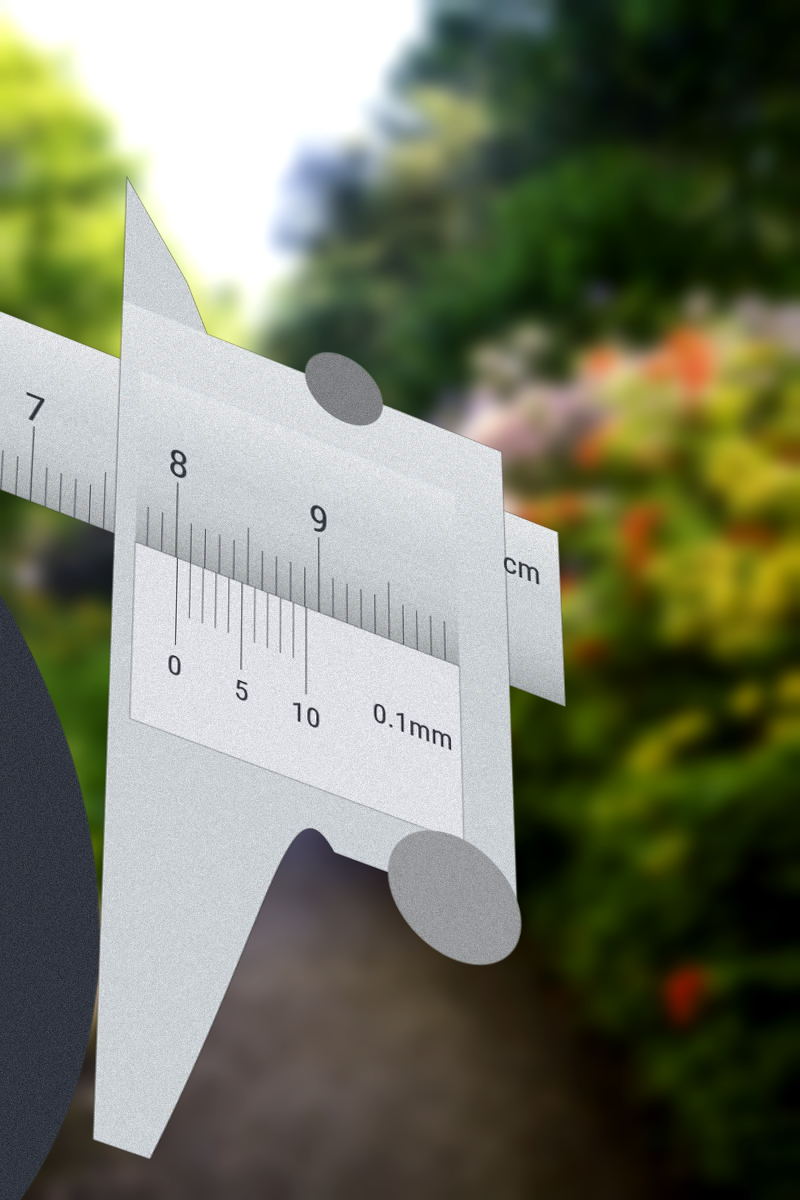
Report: 80.1mm
